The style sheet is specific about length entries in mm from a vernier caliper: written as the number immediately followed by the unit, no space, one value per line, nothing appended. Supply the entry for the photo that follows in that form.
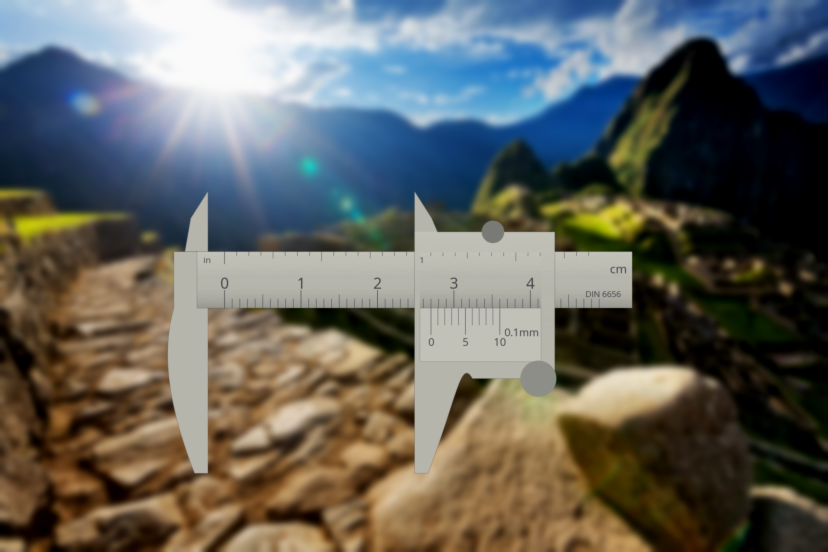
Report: 27.0mm
